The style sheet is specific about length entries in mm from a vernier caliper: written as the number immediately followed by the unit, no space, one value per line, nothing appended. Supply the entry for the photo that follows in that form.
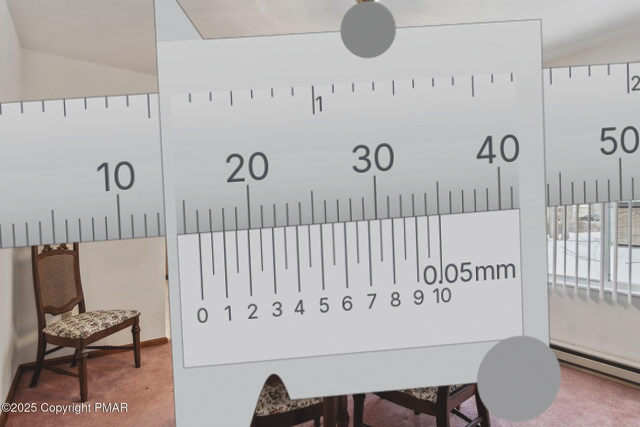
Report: 16.1mm
